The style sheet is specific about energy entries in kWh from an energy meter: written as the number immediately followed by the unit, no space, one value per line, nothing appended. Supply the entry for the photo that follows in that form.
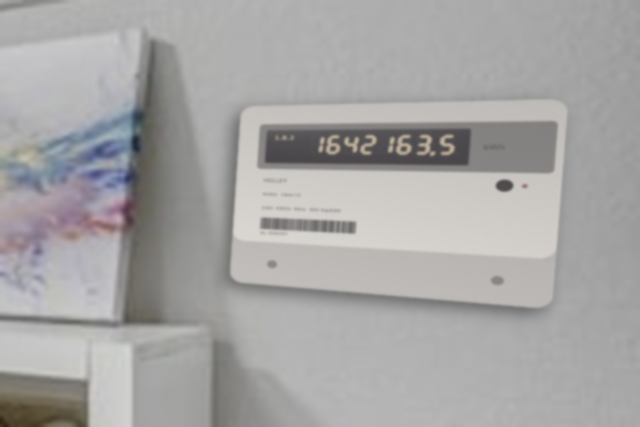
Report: 1642163.5kWh
